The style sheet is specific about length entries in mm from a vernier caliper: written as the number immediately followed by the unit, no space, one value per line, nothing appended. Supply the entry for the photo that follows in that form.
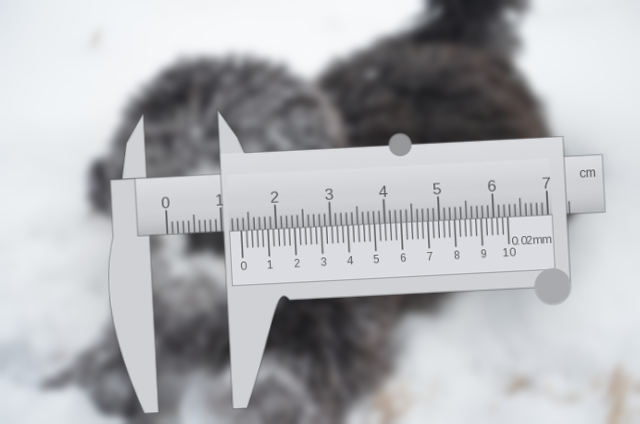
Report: 13.6mm
